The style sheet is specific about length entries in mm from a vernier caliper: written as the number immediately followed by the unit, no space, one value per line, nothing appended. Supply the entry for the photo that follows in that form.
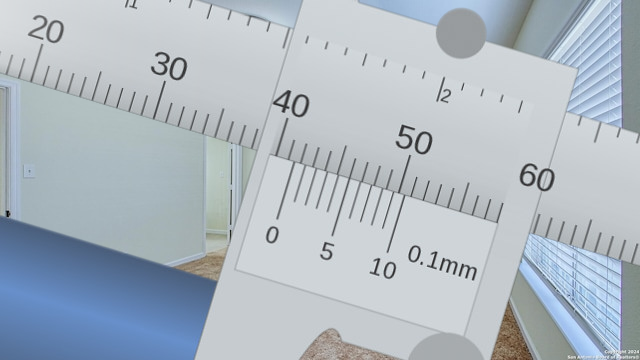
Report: 41.5mm
